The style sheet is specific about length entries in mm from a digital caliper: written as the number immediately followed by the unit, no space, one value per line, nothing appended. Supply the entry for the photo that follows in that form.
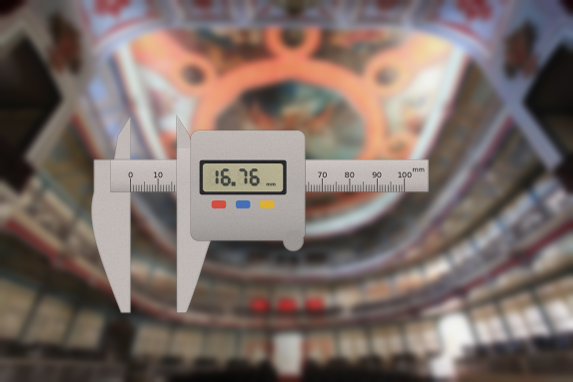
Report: 16.76mm
